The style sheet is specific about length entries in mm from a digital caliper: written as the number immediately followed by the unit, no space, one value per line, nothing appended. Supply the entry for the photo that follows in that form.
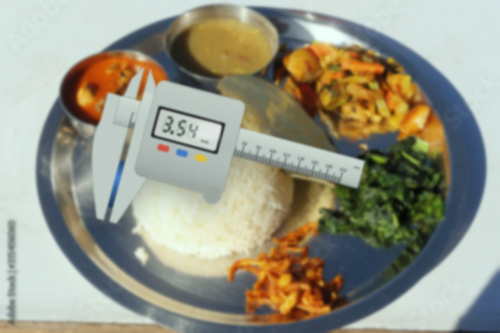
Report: 3.54mm
